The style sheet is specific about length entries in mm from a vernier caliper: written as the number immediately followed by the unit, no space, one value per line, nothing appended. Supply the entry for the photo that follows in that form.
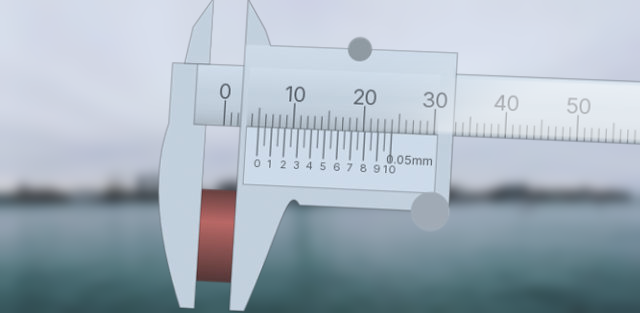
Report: 5.0mm
